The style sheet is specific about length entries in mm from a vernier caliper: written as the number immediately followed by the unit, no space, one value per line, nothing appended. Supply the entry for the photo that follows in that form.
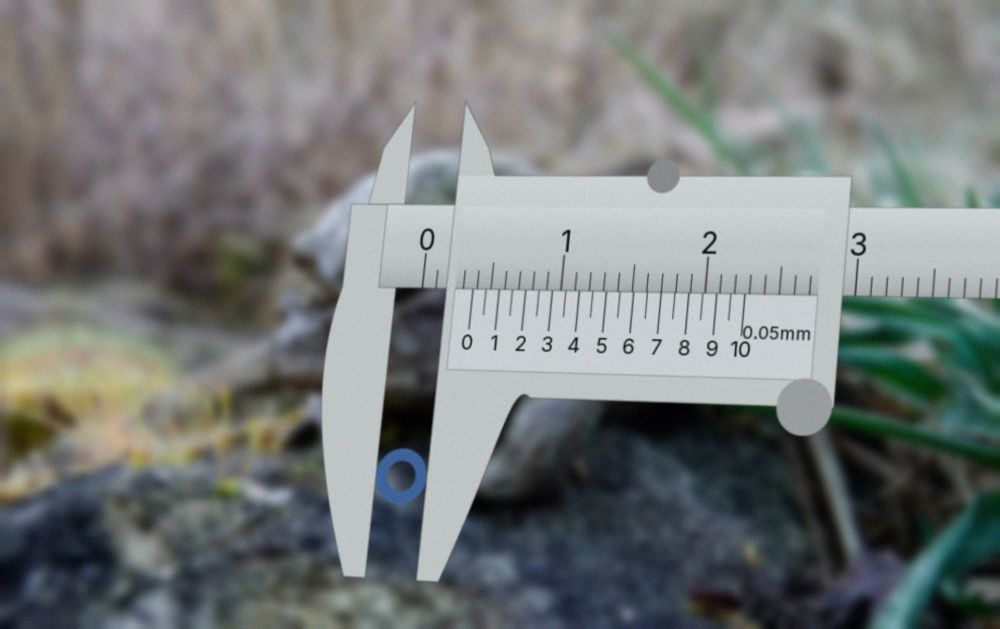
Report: 3.7mm
